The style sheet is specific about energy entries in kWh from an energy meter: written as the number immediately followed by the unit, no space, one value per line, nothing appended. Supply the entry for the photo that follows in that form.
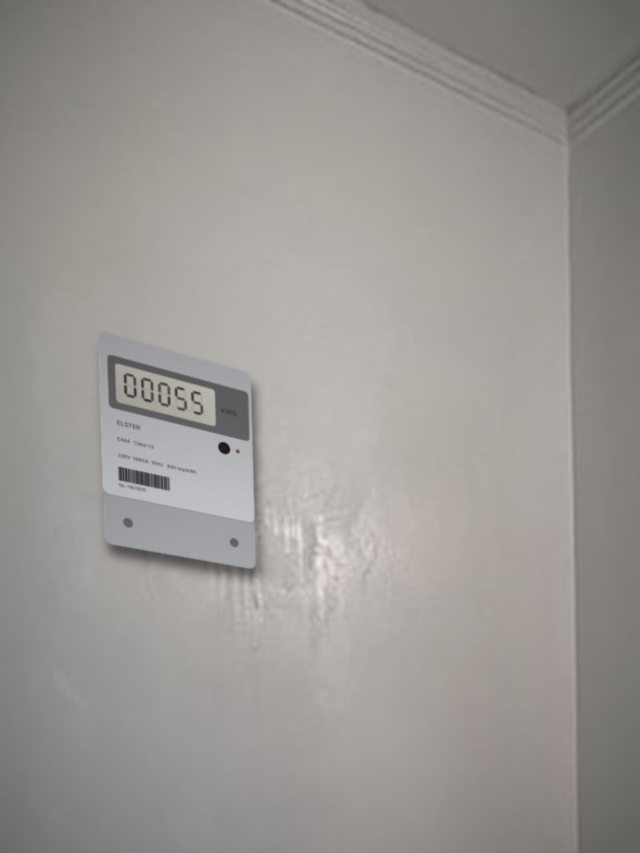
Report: 55kWh
